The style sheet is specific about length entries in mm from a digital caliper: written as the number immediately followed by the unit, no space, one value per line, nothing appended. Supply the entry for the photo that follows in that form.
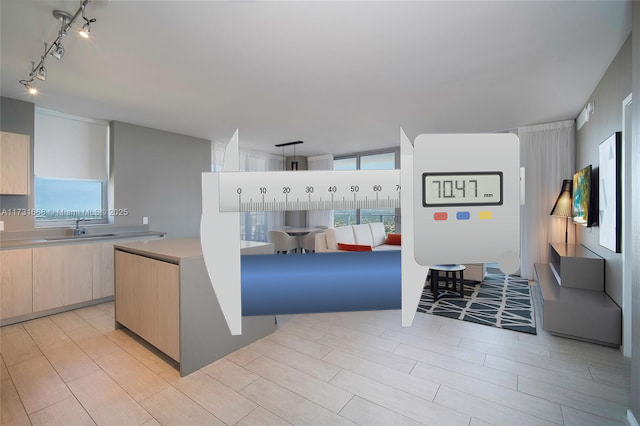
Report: 70.47mm
